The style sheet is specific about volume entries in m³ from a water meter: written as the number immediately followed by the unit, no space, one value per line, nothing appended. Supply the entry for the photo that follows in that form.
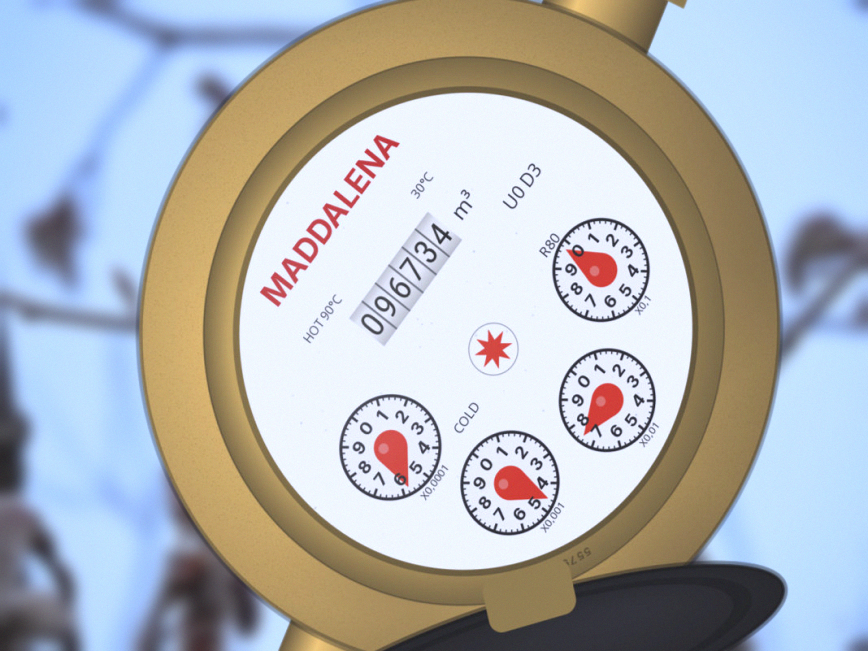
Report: 96733.9745m³
